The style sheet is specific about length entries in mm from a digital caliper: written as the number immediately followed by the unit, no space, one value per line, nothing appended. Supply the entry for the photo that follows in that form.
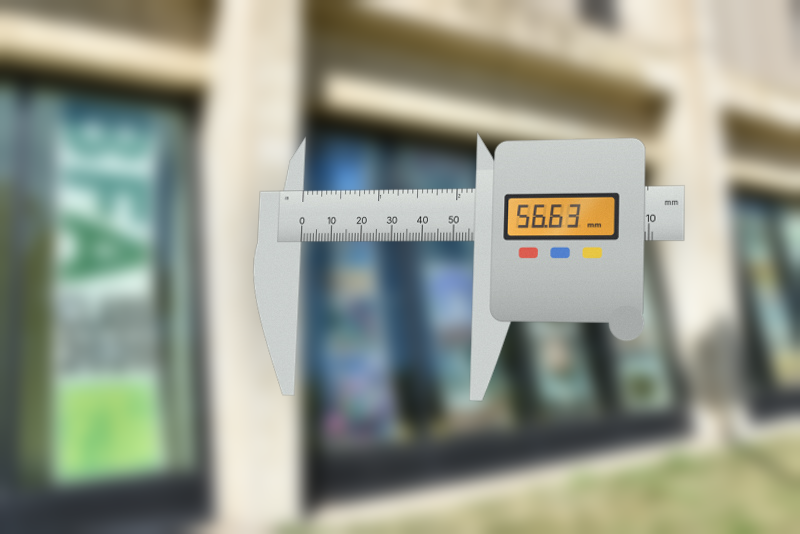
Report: 56.63mm
